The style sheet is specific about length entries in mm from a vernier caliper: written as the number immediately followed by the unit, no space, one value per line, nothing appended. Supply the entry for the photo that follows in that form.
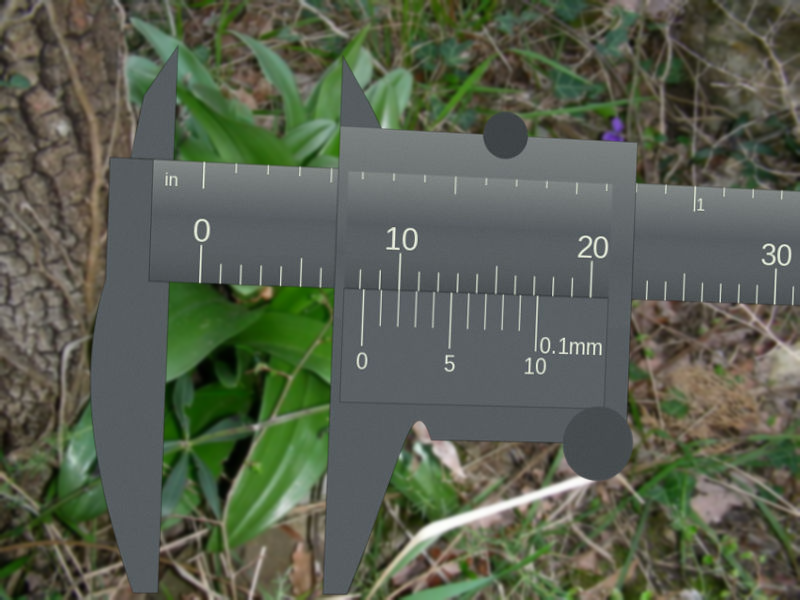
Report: 8.2mm
